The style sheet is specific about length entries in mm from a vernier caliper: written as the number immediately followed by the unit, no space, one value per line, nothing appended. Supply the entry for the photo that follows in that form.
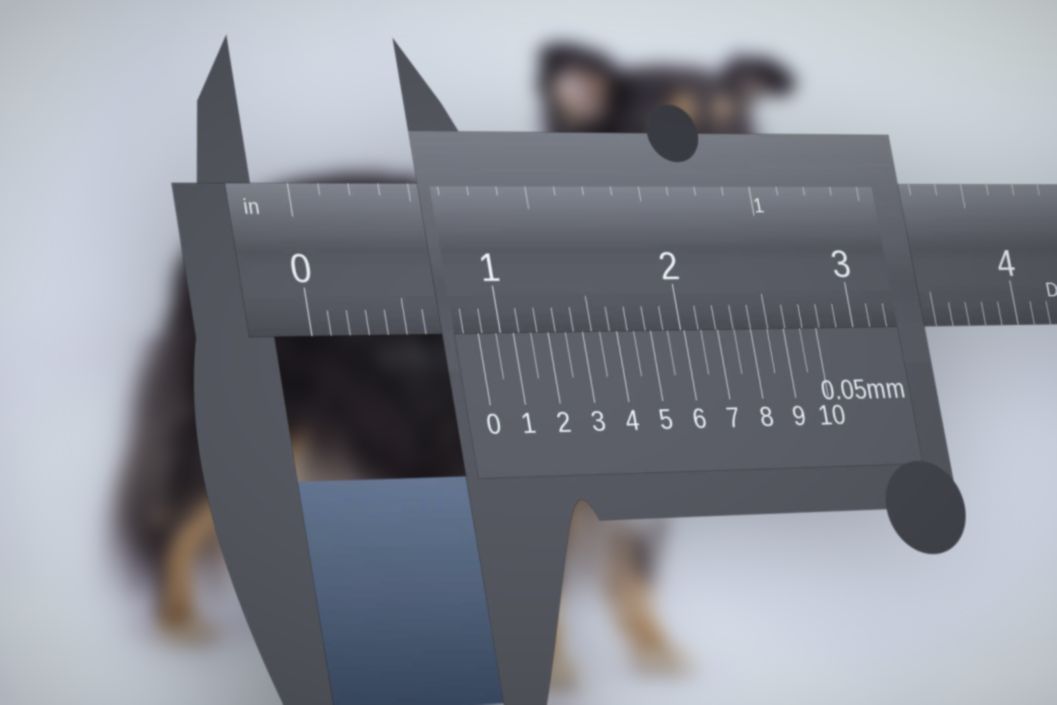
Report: 8.8mm
